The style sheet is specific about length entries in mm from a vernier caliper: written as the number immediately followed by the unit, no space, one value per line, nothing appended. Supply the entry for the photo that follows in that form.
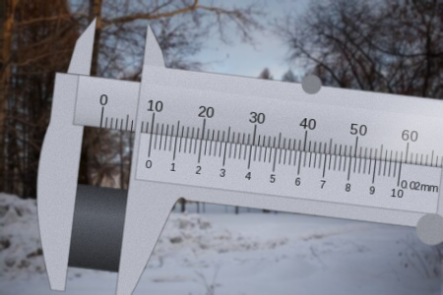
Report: 10.0mm
